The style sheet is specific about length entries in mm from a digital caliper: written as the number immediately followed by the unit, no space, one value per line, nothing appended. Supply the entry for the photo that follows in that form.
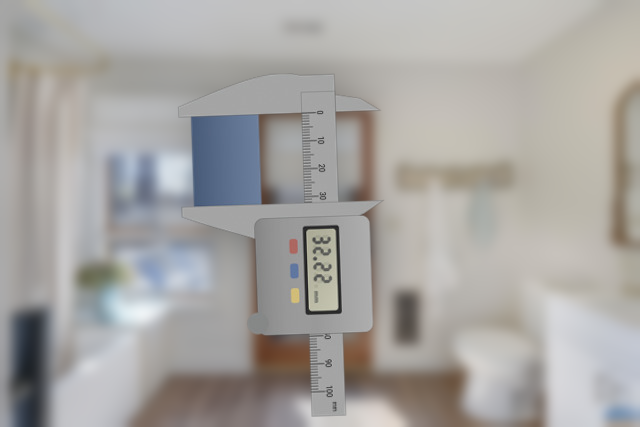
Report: 32.22mm
